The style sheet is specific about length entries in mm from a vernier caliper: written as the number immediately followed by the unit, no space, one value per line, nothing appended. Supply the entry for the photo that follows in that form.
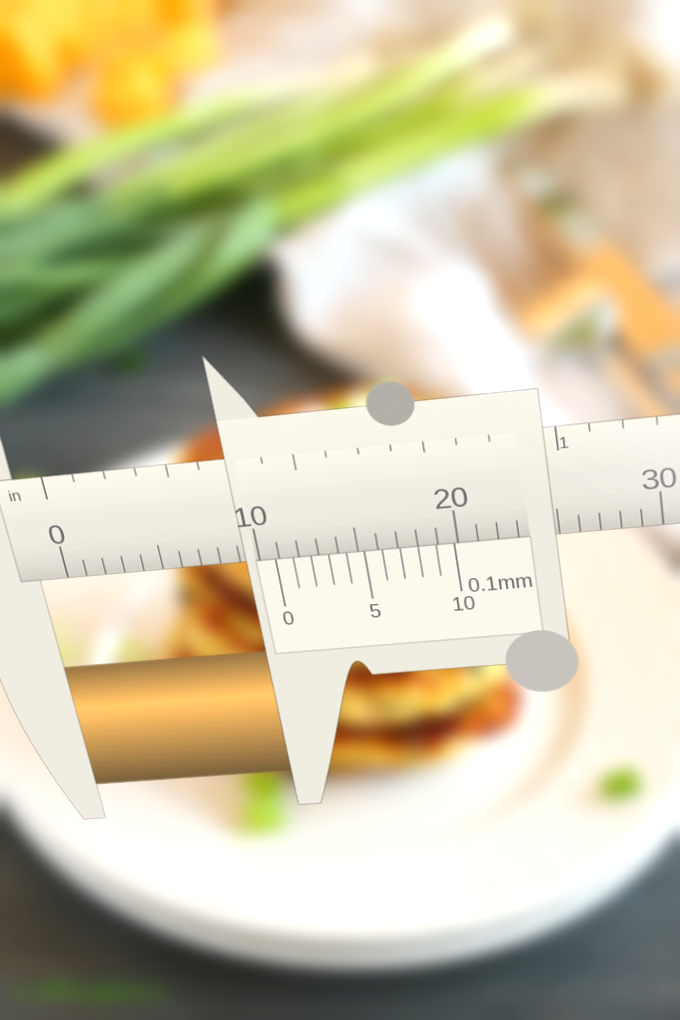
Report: 10.8mm
